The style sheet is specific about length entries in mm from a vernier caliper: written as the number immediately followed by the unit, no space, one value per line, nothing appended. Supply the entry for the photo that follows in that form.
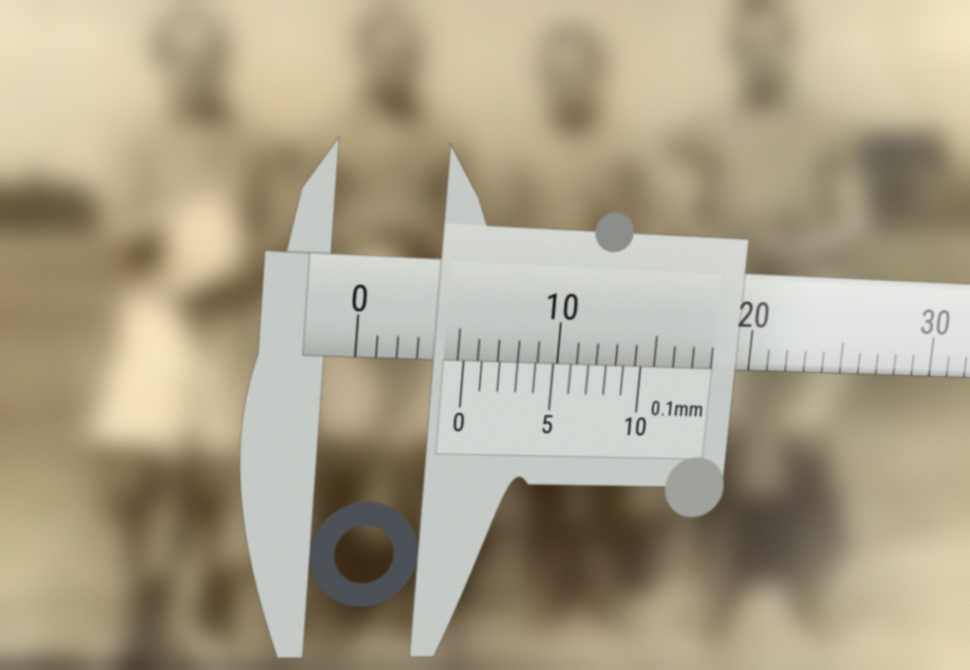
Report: 5.3mm
